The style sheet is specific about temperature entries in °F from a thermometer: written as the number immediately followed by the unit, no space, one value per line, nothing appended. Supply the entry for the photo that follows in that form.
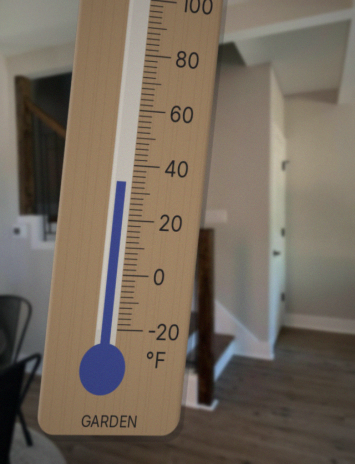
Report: 34°F
